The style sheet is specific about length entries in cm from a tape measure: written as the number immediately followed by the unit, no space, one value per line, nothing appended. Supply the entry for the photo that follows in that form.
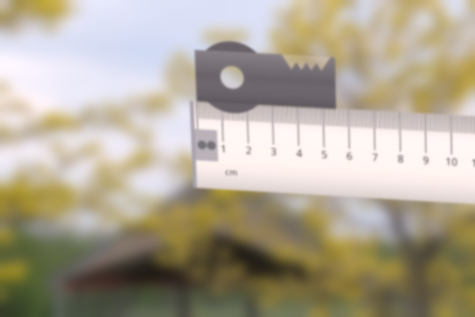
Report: 5.5cm
